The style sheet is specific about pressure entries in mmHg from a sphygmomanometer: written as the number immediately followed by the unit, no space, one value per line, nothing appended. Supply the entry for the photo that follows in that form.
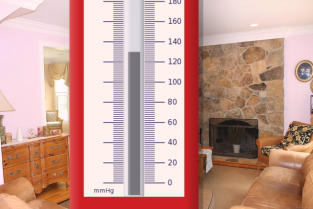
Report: 130mmHg
